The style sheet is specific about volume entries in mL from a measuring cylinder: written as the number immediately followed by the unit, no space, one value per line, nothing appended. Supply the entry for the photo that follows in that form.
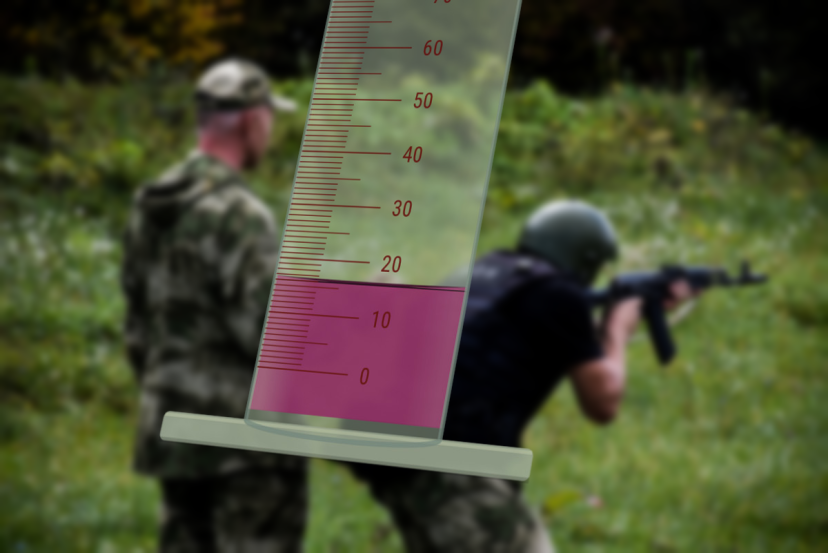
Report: 16mL
